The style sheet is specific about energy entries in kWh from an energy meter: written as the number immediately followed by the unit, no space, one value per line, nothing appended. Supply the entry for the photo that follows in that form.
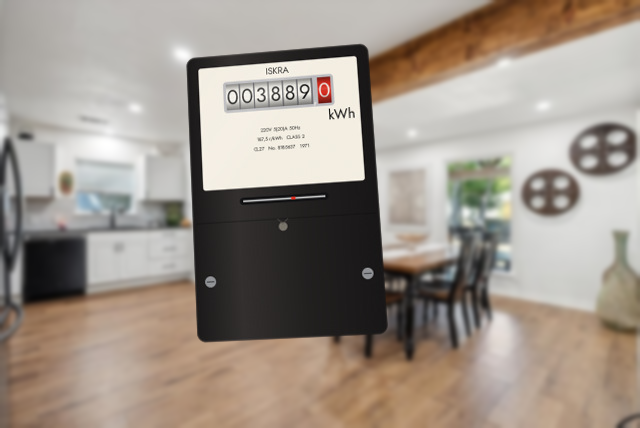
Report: 3889.0kWh
